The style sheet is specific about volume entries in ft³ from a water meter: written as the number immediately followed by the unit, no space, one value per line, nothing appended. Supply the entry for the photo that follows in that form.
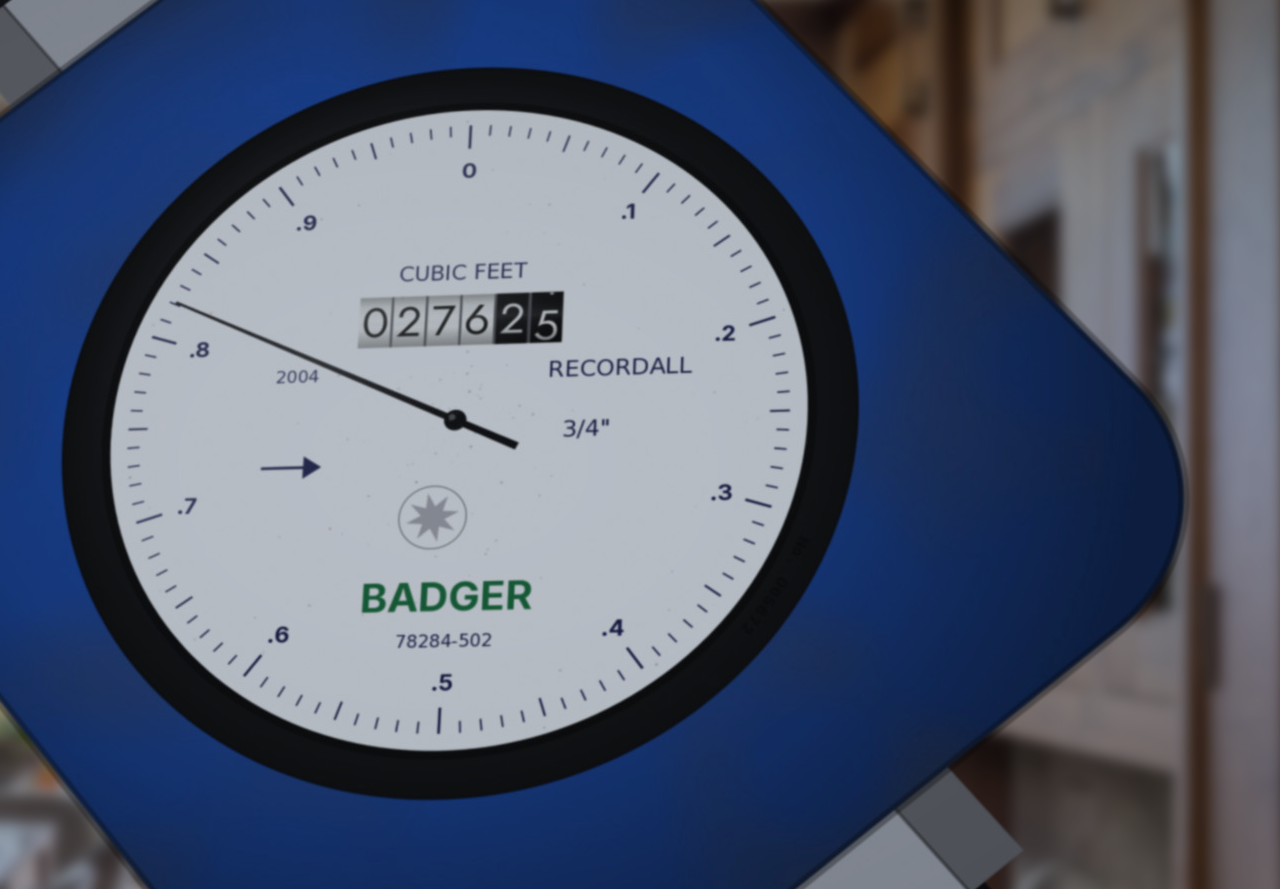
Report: 27624.82ft³
